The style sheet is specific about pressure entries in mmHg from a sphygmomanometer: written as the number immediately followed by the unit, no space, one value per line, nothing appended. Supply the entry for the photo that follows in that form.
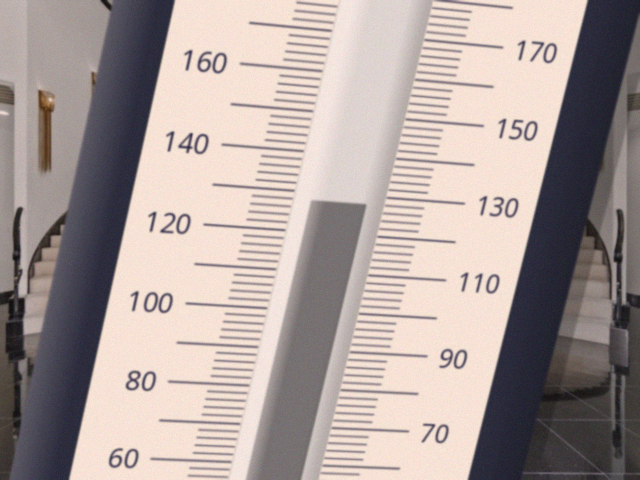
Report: 128mmHg
